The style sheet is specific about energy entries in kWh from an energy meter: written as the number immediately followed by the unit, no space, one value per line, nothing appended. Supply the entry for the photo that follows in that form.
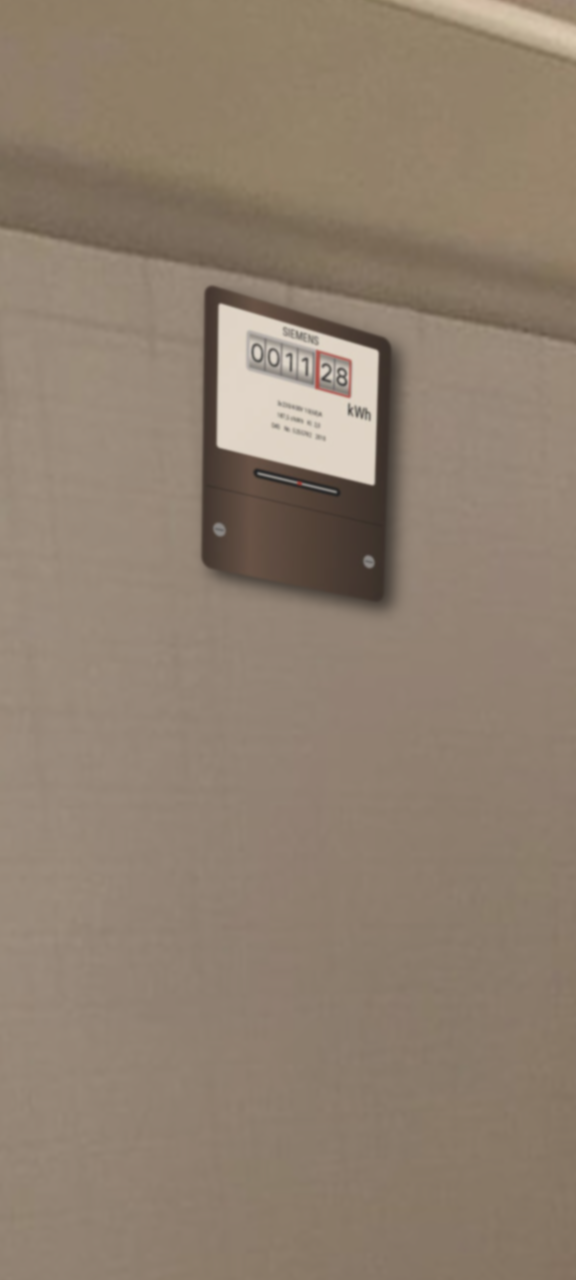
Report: 11.28kWh
